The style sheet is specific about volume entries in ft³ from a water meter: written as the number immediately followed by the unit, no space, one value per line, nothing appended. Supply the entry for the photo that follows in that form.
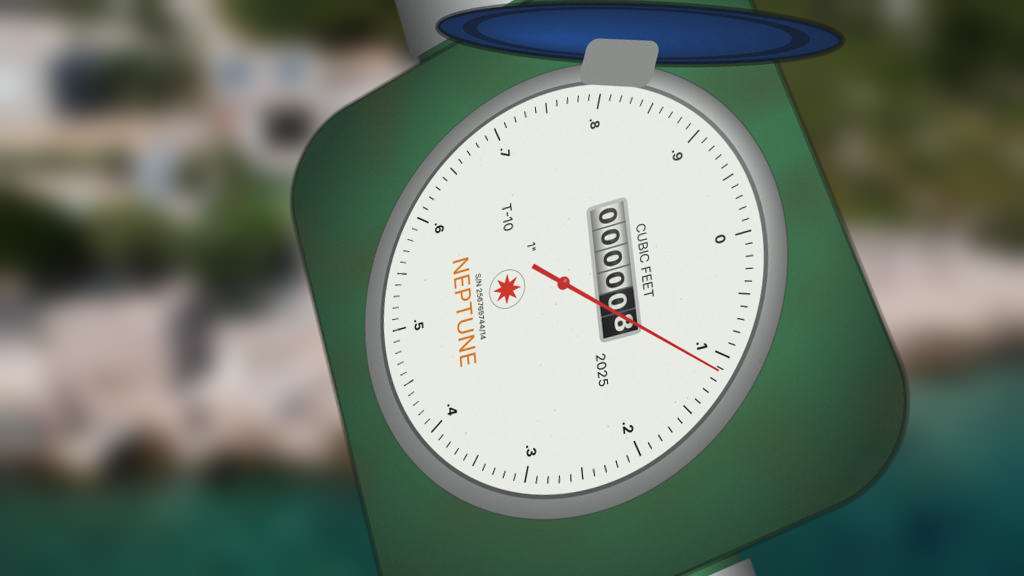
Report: 8.11ft³
